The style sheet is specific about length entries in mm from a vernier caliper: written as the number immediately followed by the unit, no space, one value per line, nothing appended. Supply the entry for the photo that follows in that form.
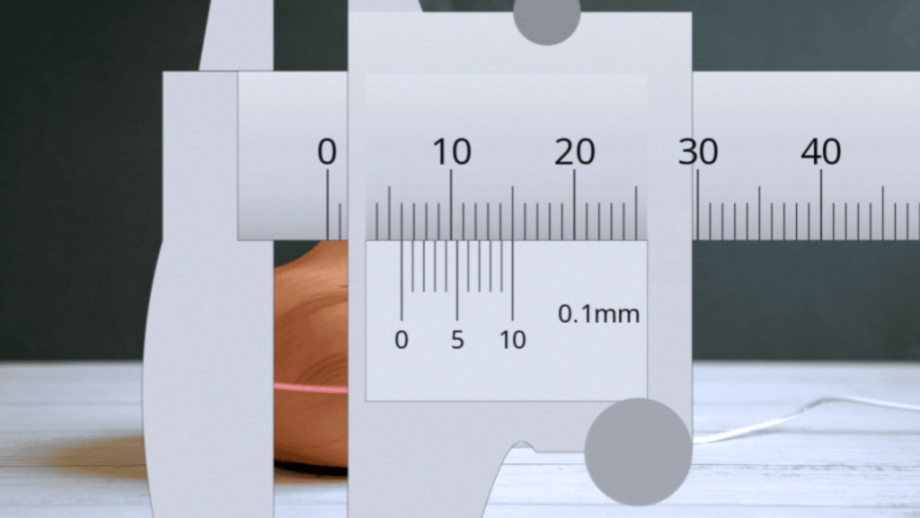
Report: 6.0mm
